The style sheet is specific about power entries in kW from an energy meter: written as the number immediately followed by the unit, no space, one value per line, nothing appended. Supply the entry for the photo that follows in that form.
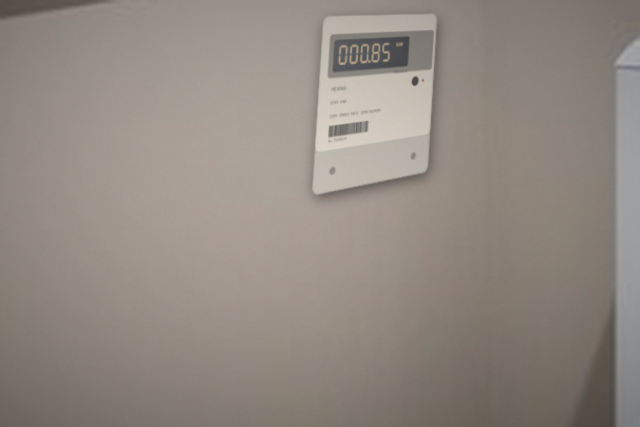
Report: 0.85kW
